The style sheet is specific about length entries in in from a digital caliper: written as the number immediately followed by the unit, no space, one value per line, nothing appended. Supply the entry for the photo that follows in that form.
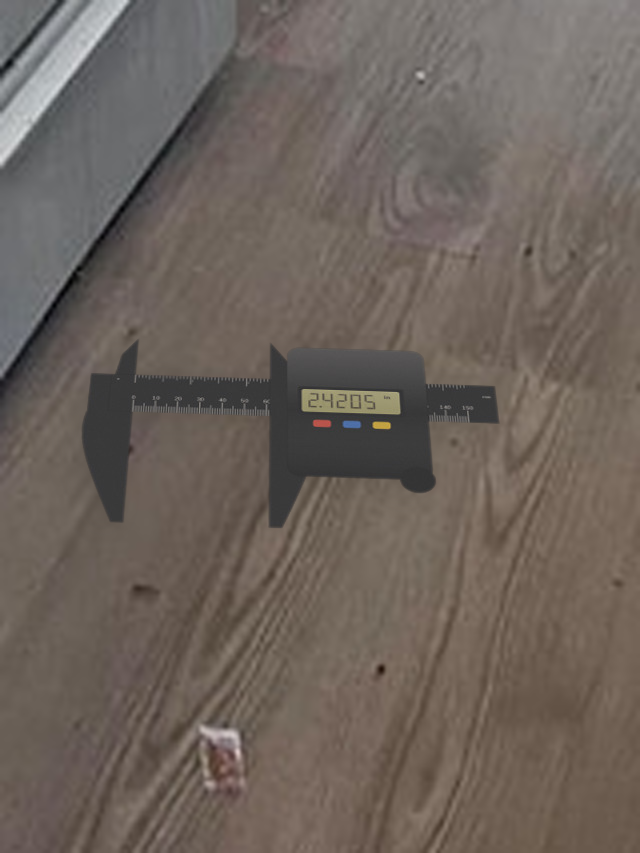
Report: 2.4205in
